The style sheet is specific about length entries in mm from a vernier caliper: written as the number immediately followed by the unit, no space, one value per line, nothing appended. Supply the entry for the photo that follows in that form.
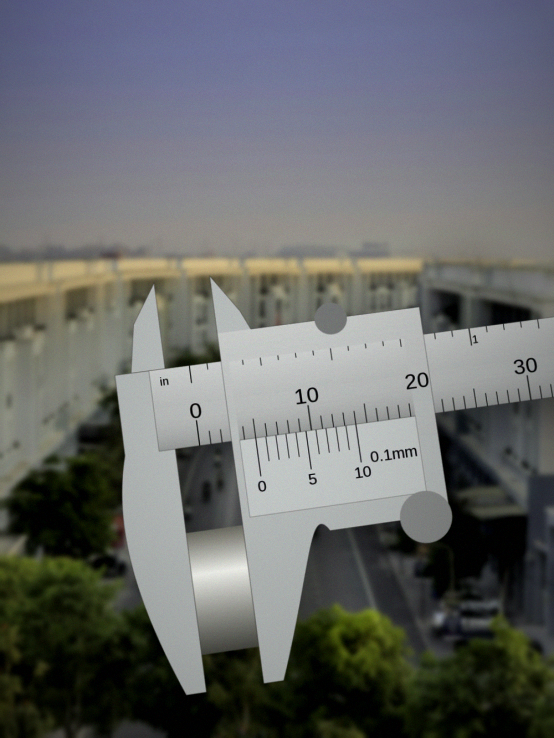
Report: 5.0mm
